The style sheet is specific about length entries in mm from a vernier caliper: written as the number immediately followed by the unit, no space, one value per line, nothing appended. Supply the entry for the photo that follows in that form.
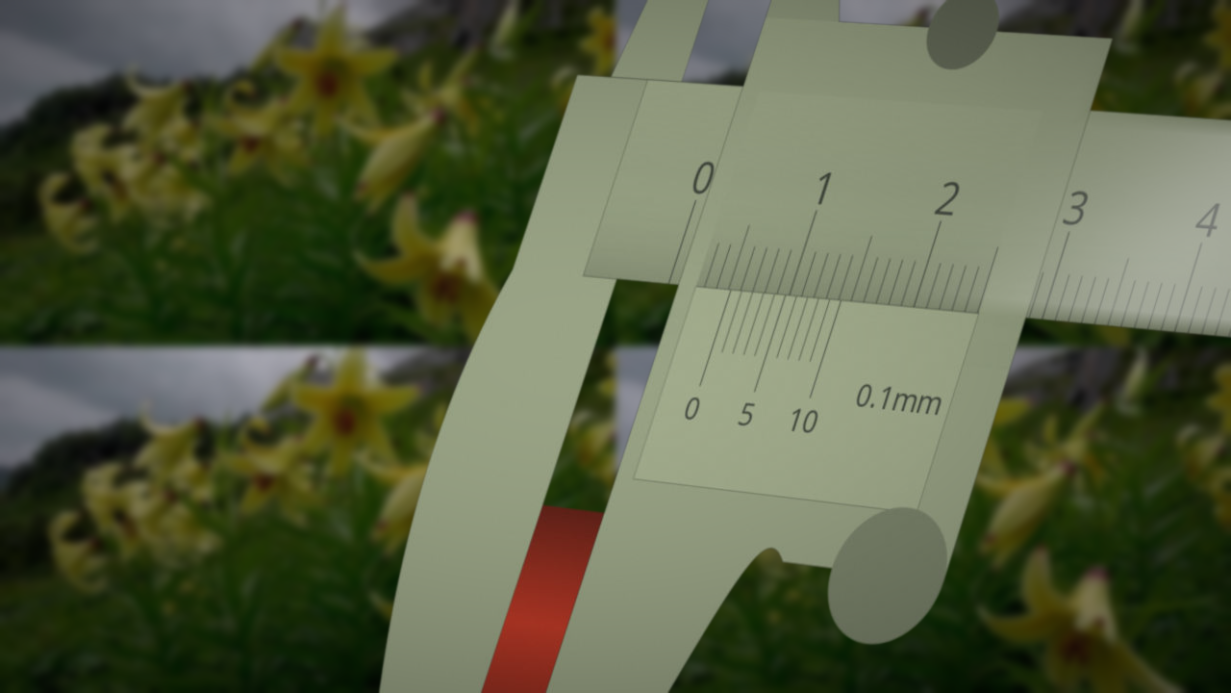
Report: 5.2mm
